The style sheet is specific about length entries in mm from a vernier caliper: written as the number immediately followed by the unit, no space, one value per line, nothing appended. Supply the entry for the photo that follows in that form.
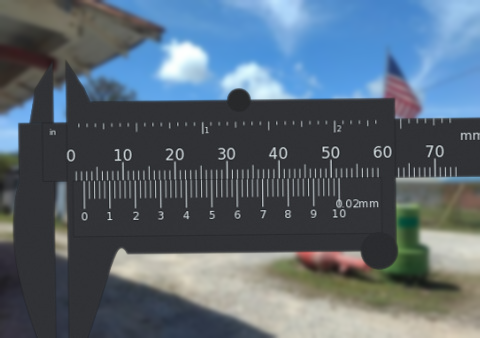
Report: 2.5mm
